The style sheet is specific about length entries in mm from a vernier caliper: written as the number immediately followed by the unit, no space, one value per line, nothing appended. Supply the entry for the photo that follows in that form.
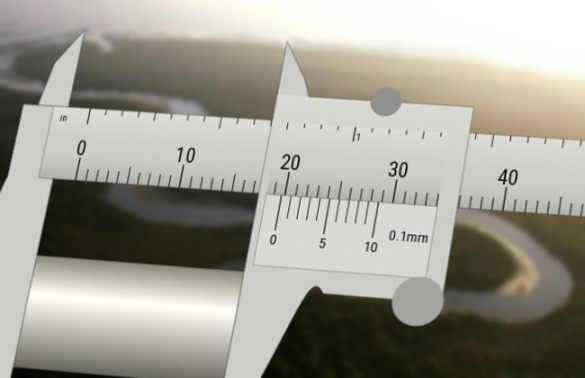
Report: 19.7mm
